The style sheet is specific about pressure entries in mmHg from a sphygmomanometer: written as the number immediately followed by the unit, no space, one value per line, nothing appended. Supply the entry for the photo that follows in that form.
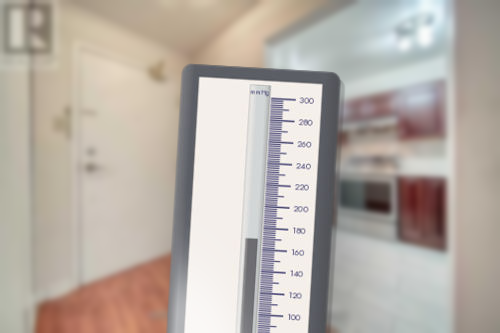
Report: 170mmHg
